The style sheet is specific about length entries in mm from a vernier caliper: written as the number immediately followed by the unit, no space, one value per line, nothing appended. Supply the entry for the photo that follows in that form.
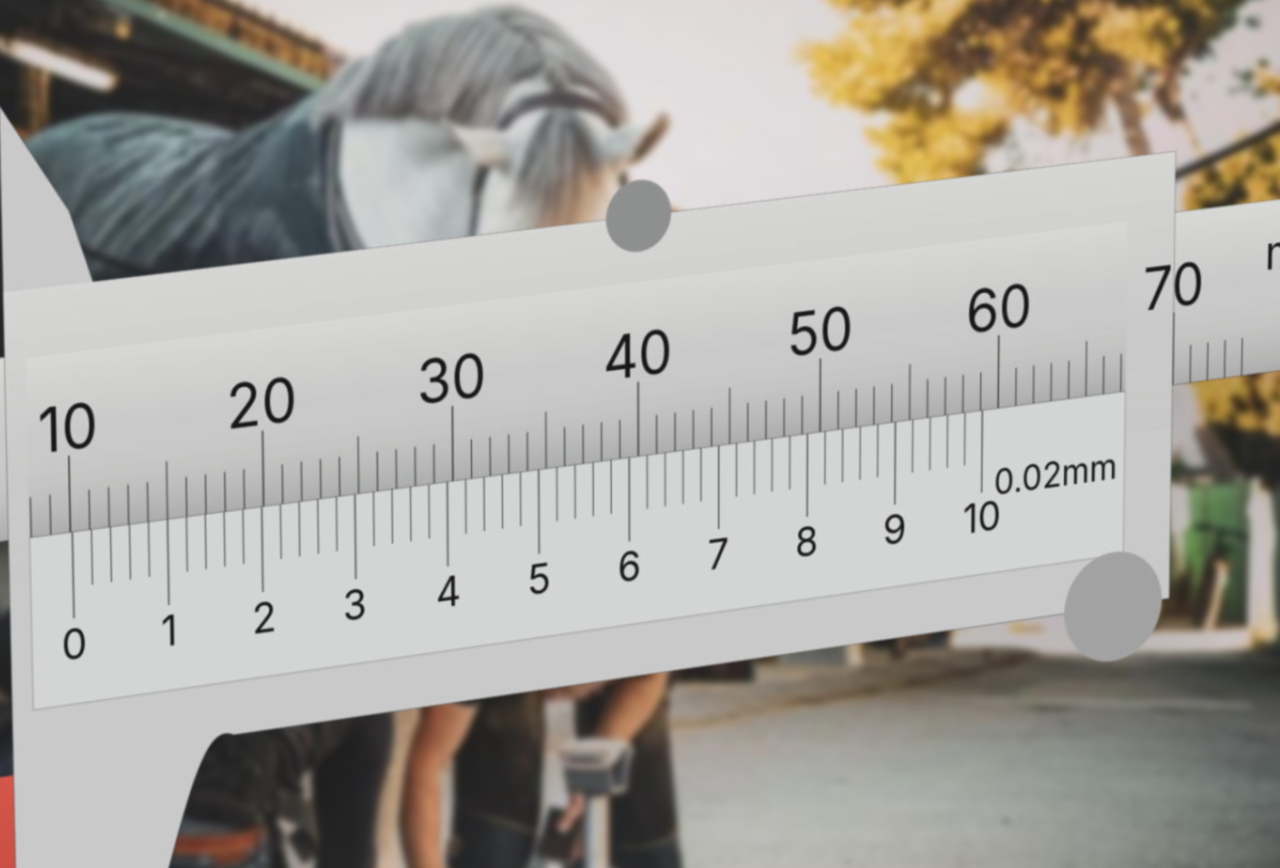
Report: 10.1mm
